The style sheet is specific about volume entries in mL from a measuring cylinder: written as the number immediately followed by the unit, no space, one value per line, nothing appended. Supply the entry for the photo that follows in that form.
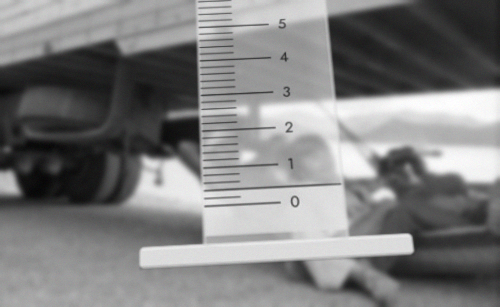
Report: 0.4mL
